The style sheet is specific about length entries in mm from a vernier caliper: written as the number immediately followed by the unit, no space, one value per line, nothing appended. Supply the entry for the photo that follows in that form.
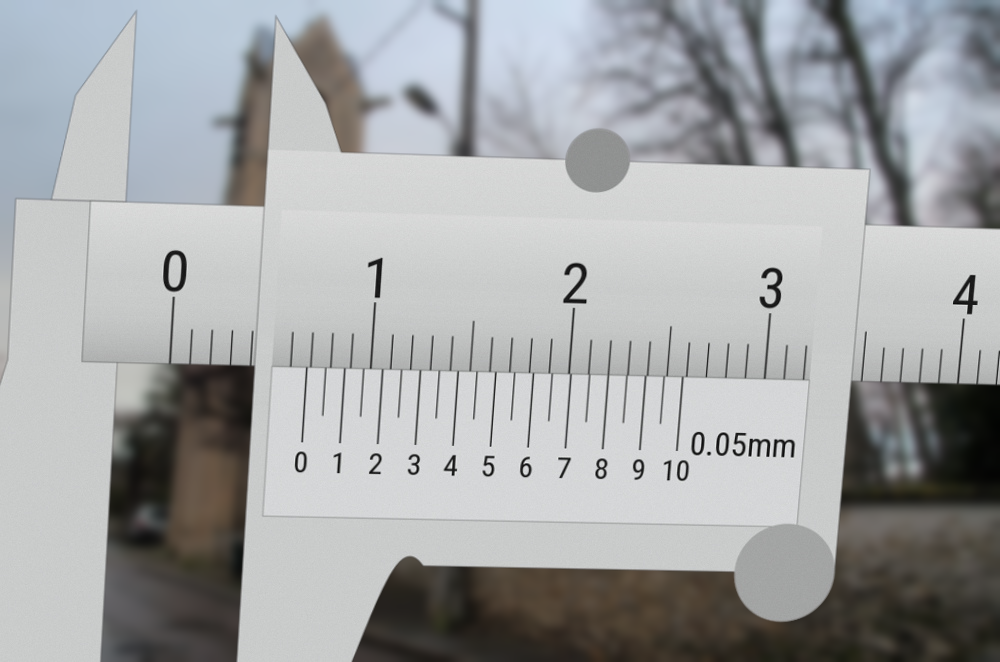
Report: 6.8mm
